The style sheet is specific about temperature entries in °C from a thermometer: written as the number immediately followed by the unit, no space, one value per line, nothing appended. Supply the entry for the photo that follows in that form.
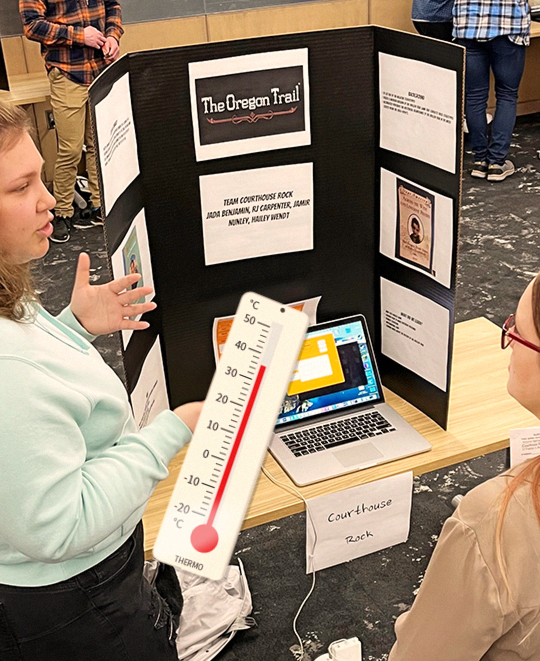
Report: 36°C
